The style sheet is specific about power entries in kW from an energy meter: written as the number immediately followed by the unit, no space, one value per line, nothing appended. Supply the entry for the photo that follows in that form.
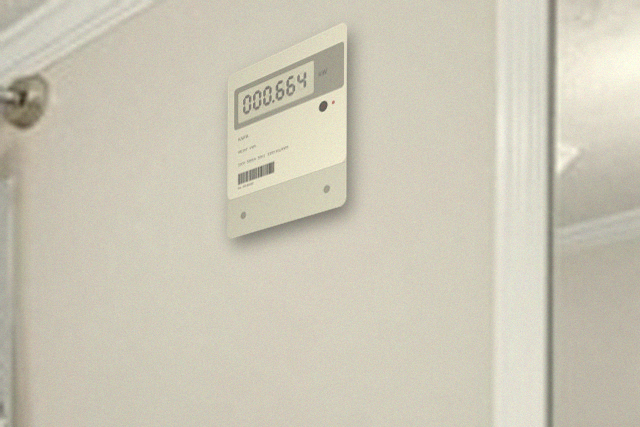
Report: 0.664kW
